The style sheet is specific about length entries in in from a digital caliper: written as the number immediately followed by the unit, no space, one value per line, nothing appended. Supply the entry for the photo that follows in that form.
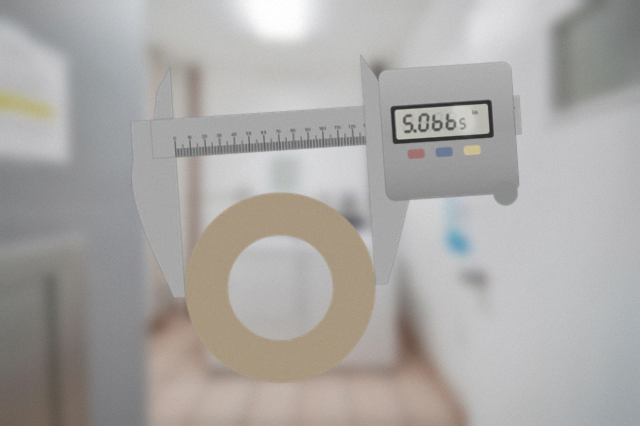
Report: 5.0665in
